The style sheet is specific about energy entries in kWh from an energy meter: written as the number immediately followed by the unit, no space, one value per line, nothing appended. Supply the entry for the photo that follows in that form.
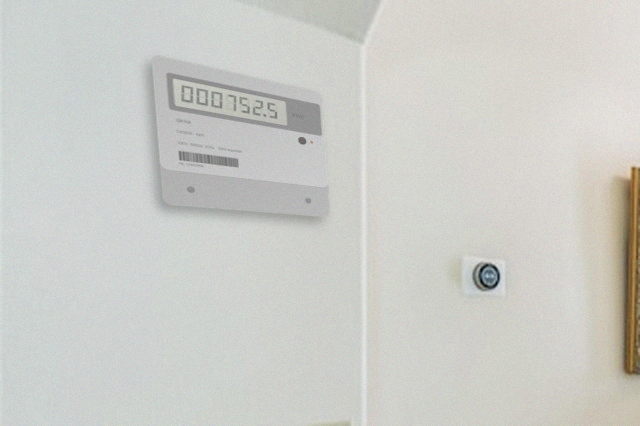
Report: 752.5kWh
